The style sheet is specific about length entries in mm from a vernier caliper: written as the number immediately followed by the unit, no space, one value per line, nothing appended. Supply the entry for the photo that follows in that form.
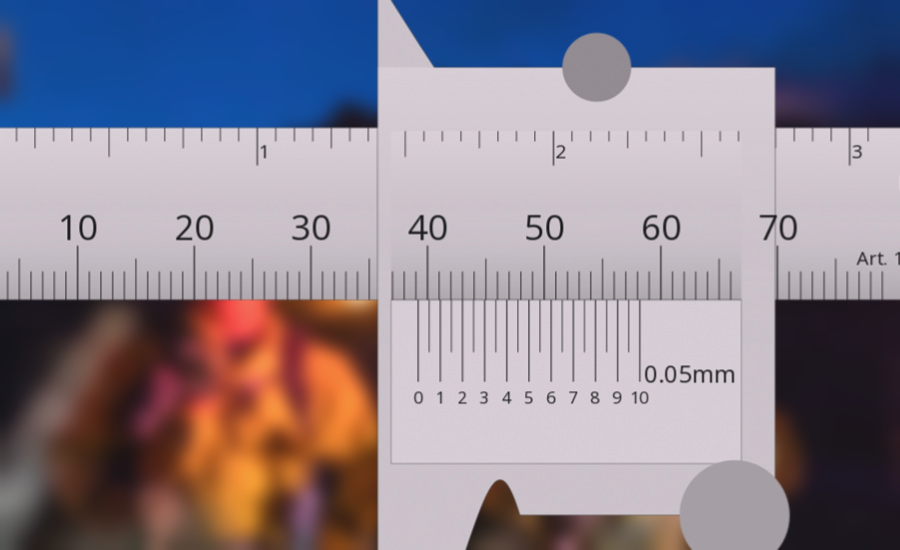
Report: 39.2mm
